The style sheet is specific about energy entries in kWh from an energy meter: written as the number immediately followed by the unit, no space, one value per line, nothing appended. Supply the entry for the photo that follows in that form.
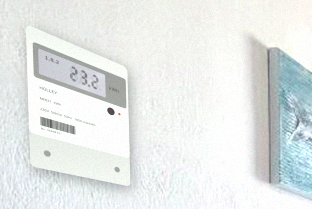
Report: 23.2kWh
